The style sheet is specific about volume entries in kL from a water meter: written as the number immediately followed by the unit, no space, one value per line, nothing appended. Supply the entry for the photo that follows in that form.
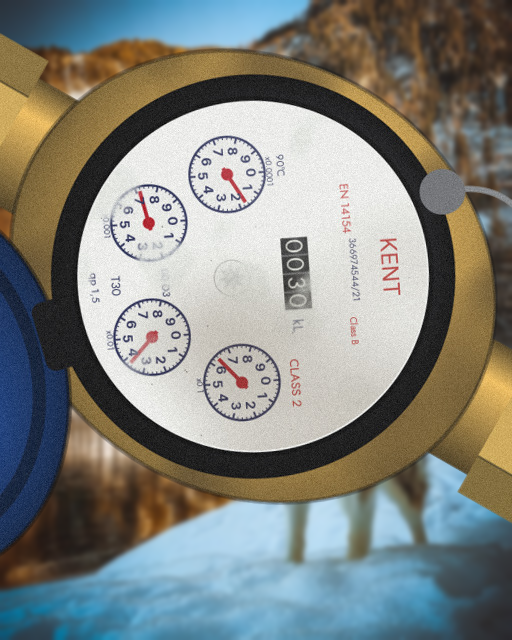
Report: 30.6371kL
